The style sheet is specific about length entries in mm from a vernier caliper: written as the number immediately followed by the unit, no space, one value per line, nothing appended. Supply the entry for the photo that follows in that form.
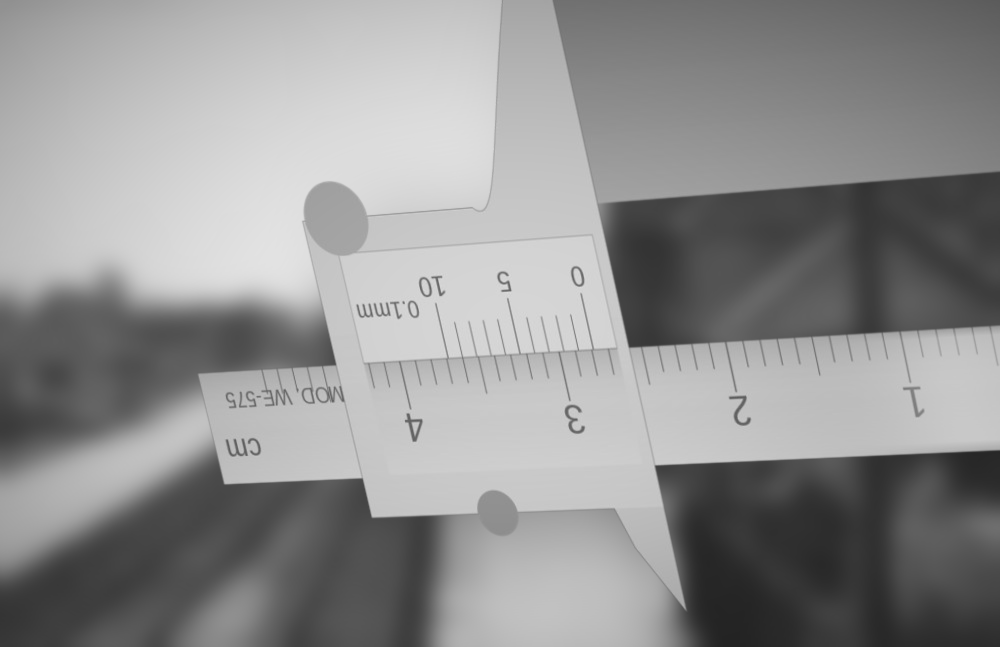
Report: 27.9mm
